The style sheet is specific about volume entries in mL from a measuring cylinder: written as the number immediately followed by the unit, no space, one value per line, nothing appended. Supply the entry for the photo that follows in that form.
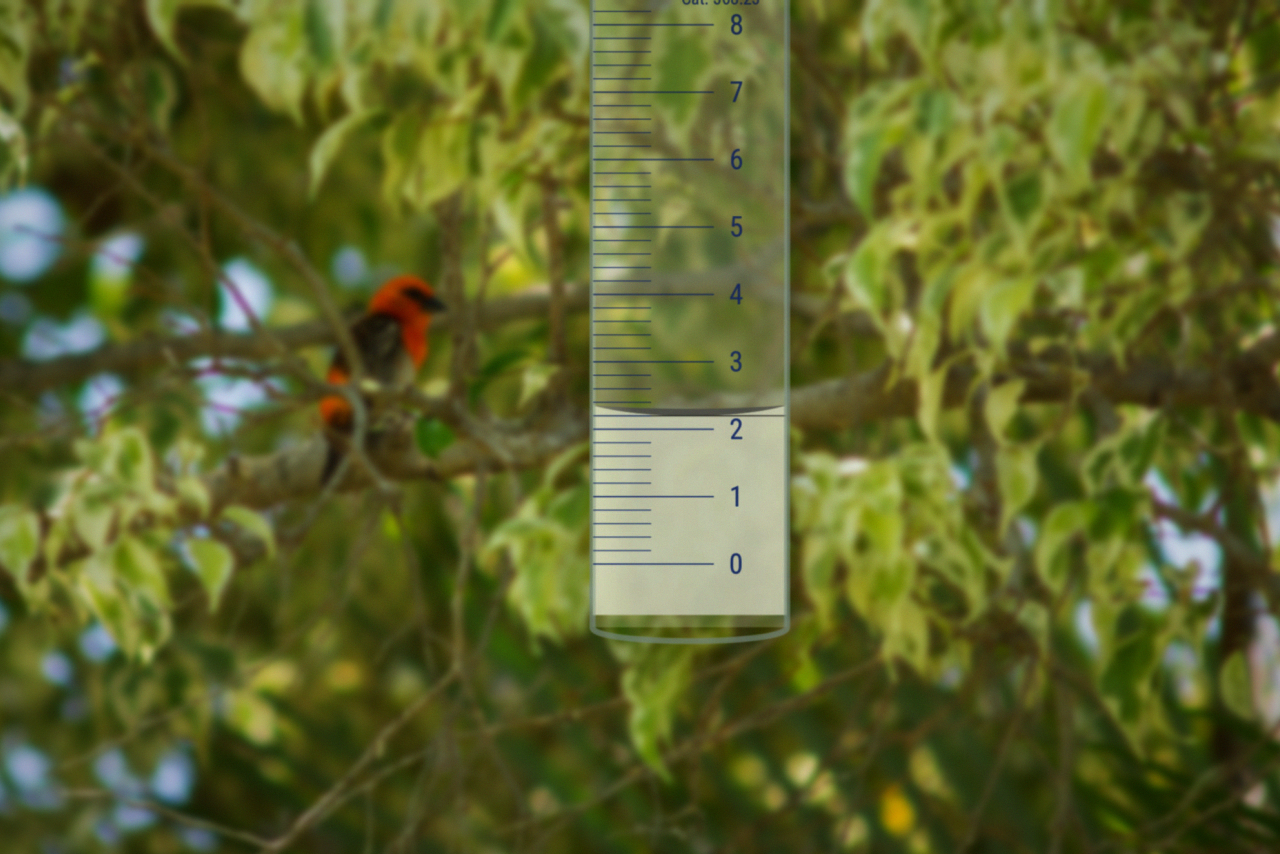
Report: 2.2mL
